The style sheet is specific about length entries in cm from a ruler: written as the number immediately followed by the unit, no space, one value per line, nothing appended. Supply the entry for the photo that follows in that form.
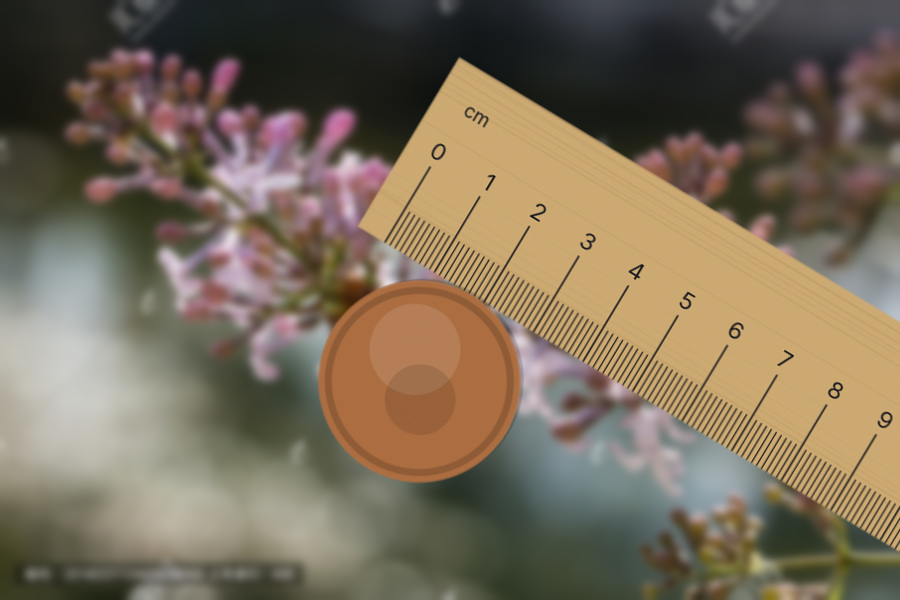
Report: 3.5cm
